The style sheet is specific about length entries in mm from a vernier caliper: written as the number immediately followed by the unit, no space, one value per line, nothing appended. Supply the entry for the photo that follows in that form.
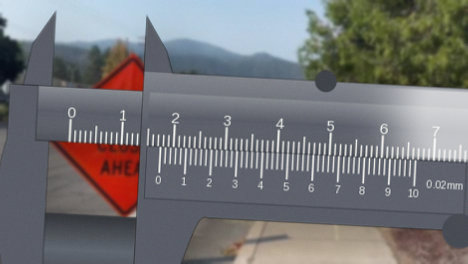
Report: 17.5mm
